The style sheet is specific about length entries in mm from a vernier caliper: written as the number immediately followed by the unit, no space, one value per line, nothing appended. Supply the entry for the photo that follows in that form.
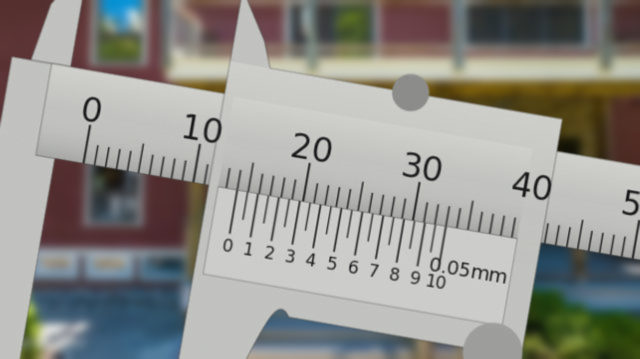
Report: 14.0mm
